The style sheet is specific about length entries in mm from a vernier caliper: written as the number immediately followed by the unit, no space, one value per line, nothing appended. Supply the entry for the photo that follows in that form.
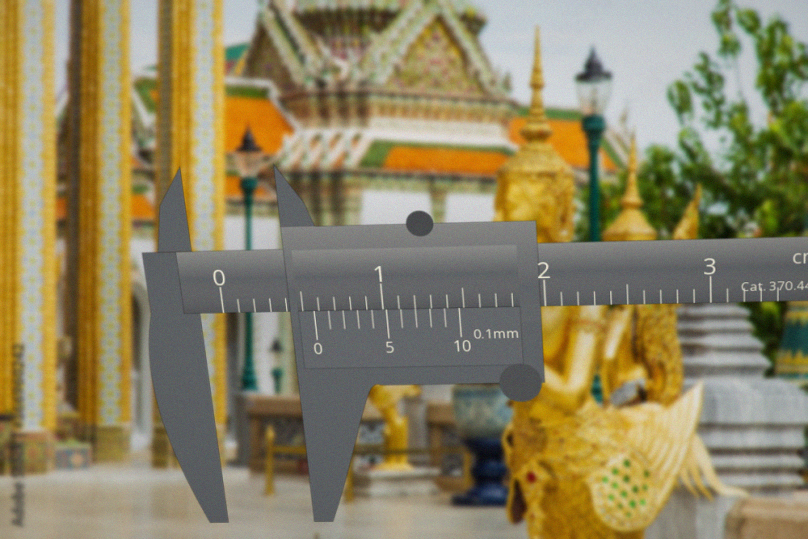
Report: 5.7mm
